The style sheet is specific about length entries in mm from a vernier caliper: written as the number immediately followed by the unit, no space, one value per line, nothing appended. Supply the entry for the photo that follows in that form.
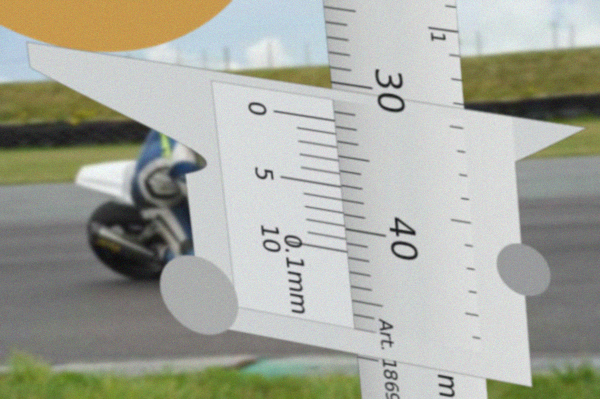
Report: 32.6mm
